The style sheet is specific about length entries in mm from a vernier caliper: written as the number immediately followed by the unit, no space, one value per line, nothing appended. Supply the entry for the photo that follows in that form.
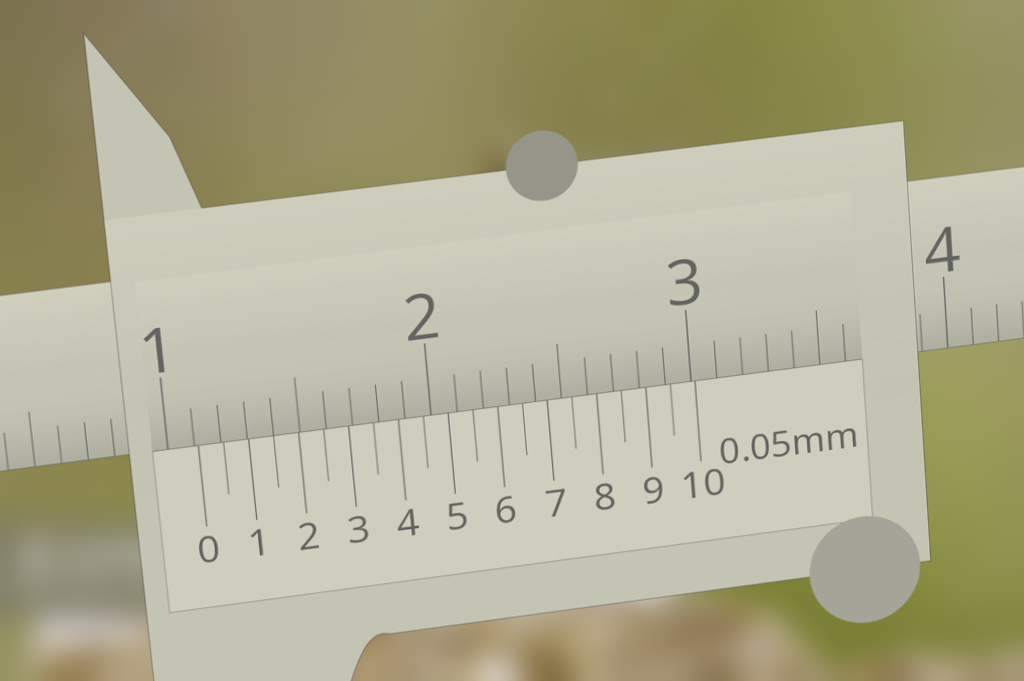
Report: 11.15mm
